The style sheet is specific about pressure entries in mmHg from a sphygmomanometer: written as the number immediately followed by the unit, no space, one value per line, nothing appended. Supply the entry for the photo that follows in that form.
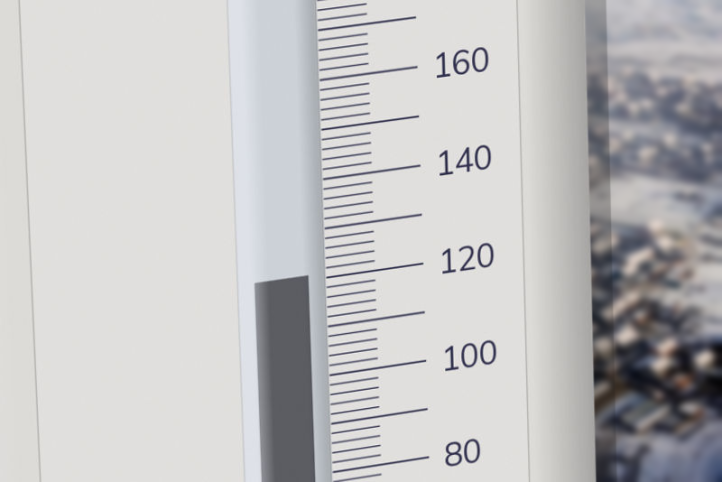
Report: 121mmHg
